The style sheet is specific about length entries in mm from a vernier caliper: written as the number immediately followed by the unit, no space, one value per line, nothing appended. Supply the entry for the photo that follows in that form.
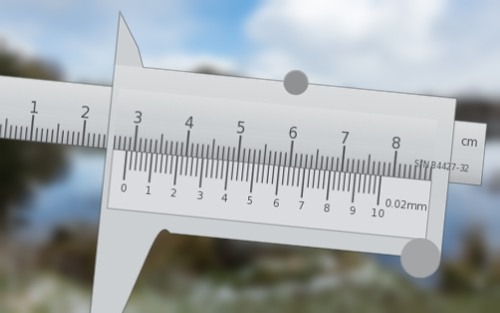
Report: 28.5mm
